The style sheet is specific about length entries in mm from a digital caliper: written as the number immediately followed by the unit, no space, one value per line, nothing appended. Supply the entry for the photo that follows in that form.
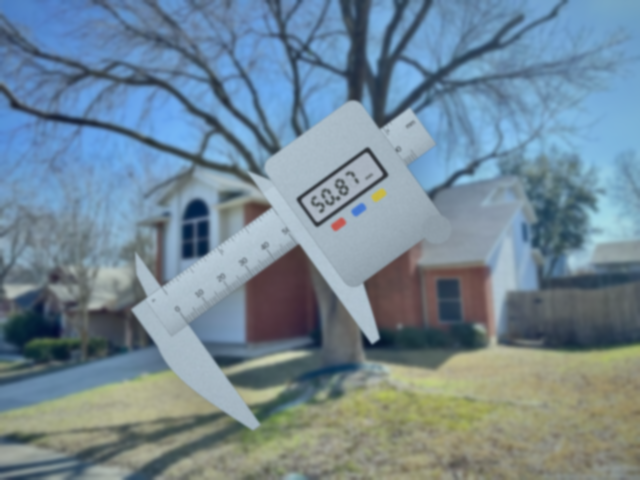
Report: 50.87mm
